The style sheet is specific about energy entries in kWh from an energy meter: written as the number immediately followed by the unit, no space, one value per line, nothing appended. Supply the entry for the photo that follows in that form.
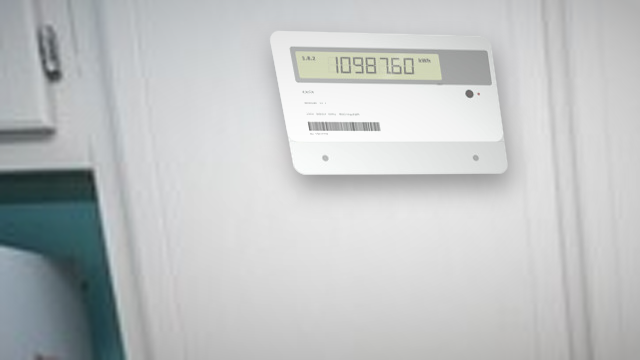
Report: 10987.60kWh
